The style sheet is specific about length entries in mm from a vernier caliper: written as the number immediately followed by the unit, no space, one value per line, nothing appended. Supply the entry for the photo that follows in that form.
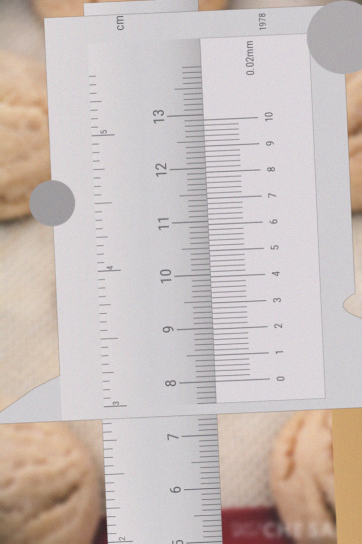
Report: 80.0mm
